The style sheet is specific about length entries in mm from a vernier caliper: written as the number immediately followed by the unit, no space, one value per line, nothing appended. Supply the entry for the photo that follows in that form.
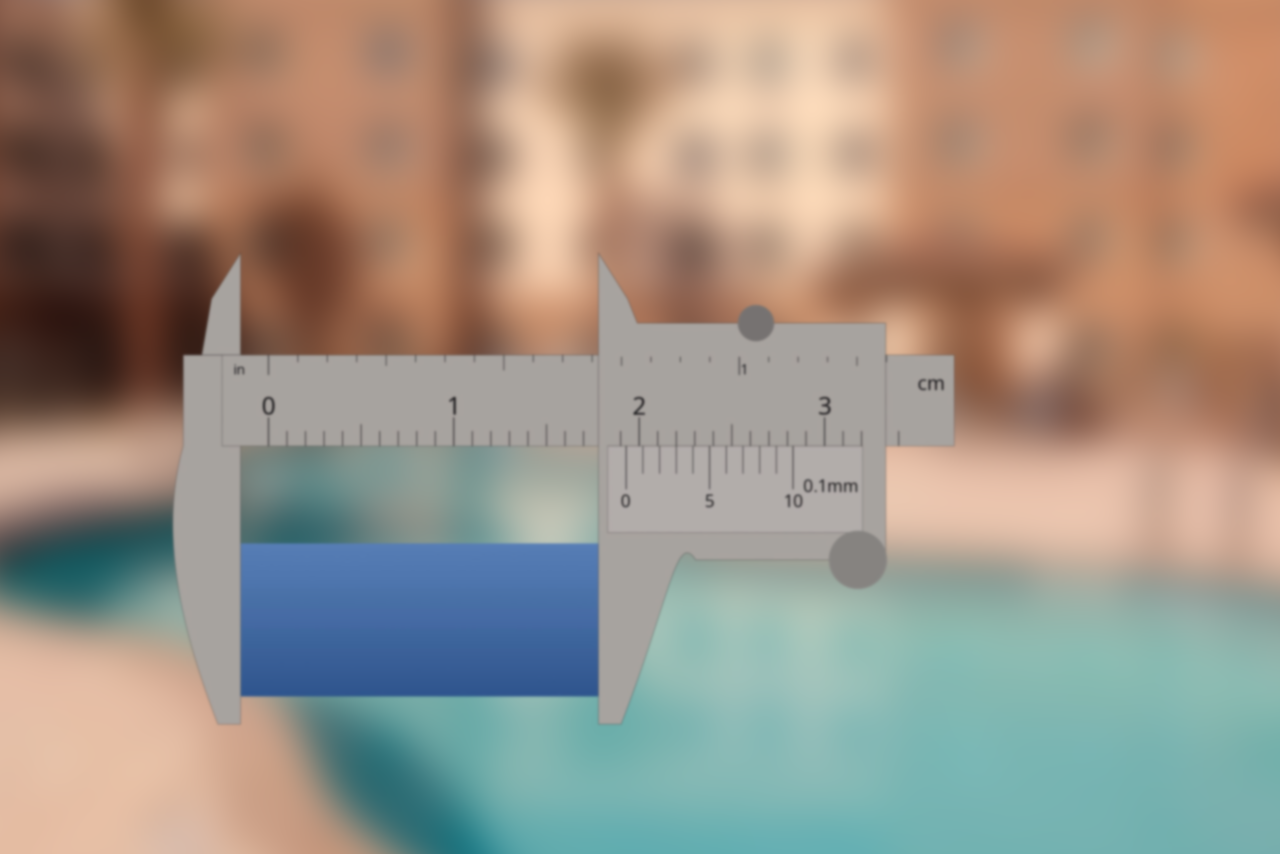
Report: 19.3mm
